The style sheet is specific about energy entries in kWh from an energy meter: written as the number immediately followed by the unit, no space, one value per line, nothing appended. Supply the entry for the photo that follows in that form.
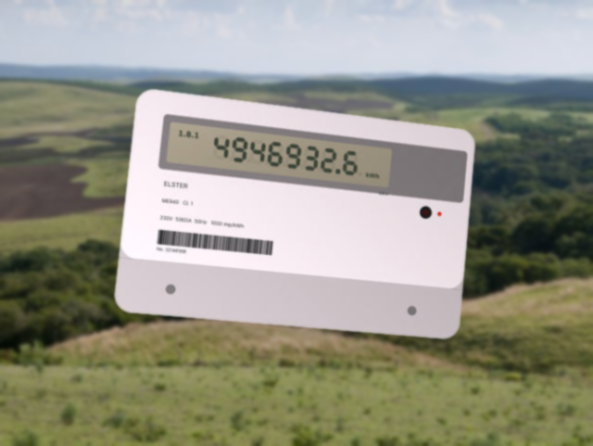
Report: 4946932.6kWh
